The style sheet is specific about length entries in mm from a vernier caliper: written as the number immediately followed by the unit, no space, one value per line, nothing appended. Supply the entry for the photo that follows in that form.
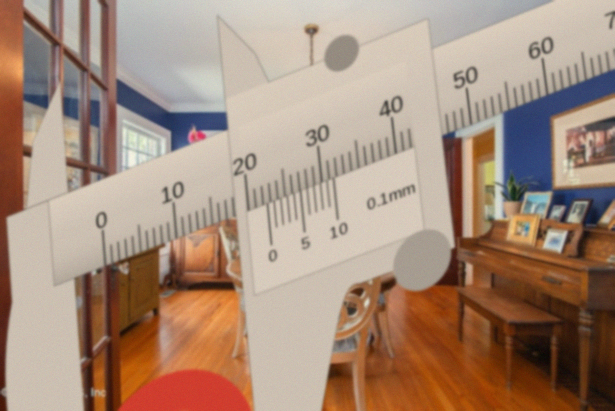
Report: 22.6mm
